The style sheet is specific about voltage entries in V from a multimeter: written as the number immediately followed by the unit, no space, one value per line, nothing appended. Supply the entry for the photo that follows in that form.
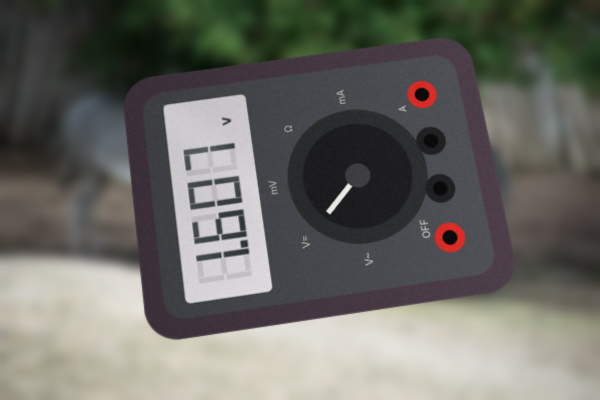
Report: 1.607V
